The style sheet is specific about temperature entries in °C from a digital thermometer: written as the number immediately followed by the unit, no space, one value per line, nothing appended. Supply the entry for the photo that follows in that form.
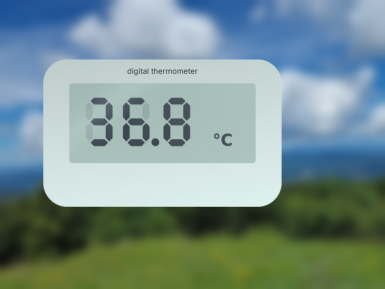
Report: 36.8°C
